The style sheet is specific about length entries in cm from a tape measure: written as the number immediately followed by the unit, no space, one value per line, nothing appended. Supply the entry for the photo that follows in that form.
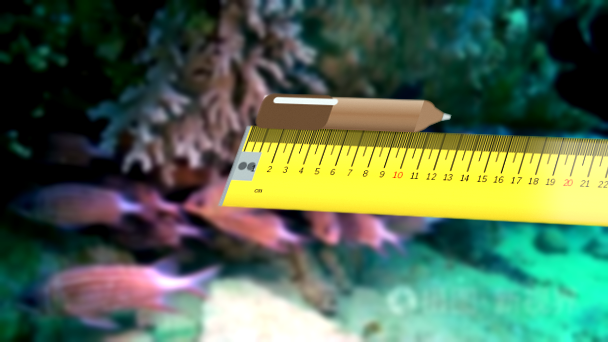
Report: 12cm
